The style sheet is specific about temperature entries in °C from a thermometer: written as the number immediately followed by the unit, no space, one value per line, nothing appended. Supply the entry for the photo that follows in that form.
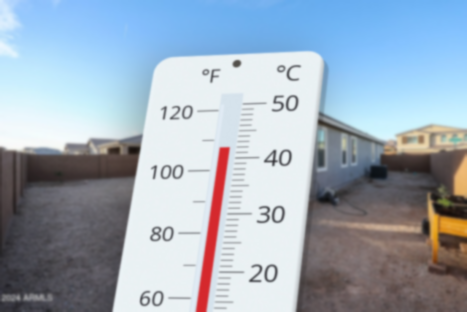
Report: 42°C
